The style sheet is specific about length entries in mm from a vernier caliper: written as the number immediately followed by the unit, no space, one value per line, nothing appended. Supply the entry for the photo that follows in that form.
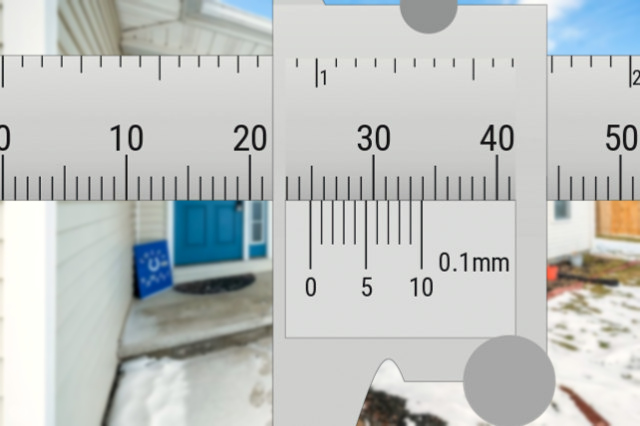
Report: 24.9mm
